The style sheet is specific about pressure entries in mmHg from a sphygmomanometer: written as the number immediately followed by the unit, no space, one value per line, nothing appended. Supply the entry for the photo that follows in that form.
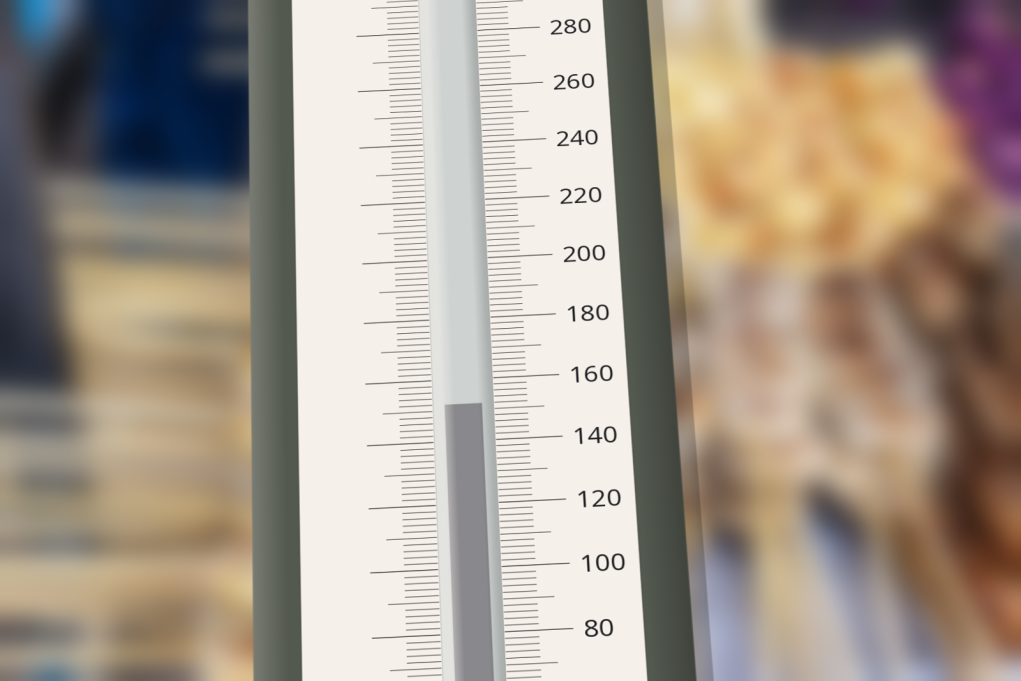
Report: 152mmHg
